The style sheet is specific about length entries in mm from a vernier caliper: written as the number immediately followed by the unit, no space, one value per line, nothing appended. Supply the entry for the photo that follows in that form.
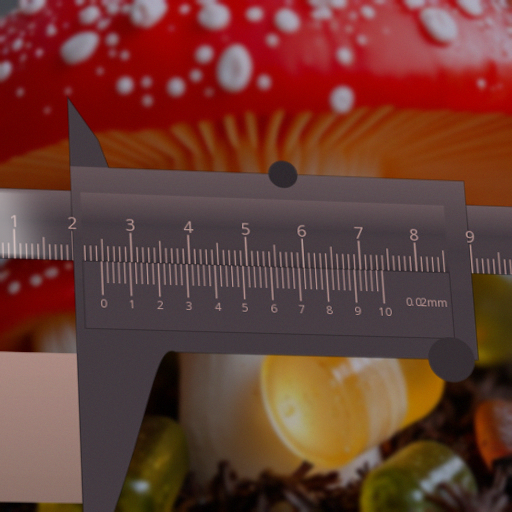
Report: 24.8mm
